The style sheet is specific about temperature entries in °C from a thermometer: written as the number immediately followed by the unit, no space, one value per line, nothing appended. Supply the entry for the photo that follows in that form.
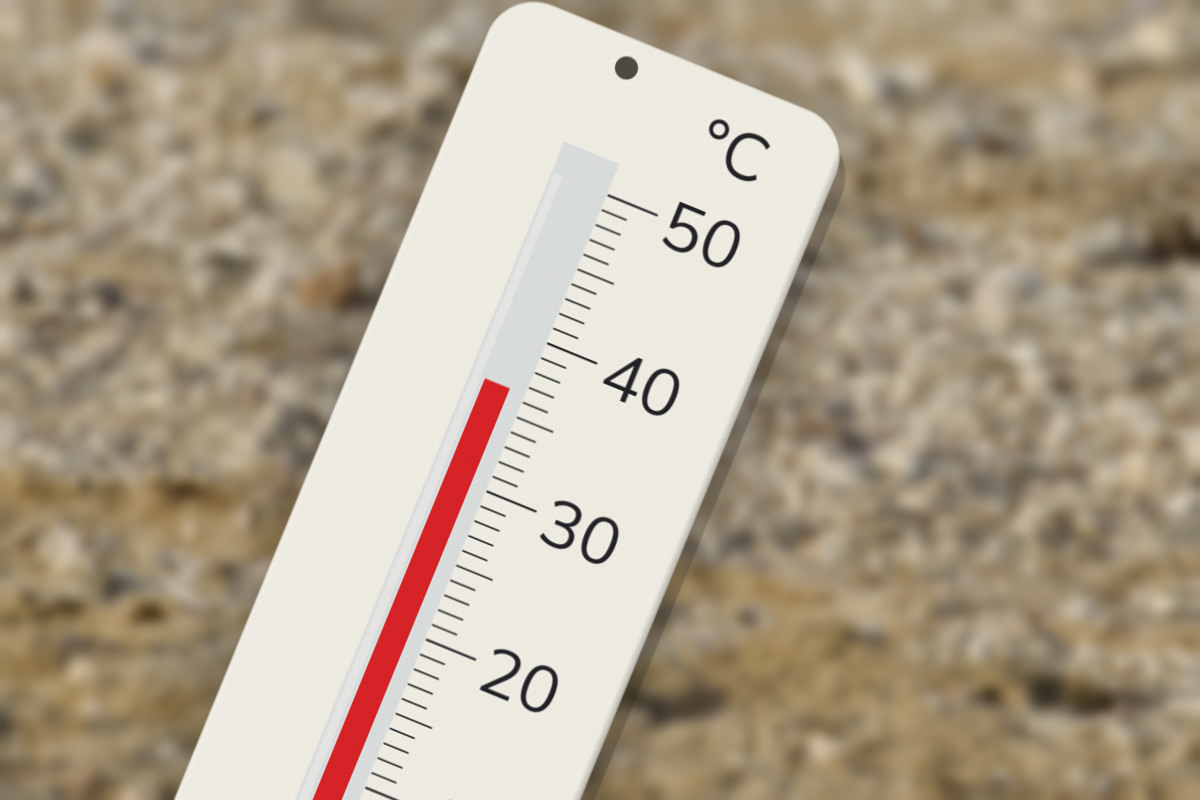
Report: 36.5°C
